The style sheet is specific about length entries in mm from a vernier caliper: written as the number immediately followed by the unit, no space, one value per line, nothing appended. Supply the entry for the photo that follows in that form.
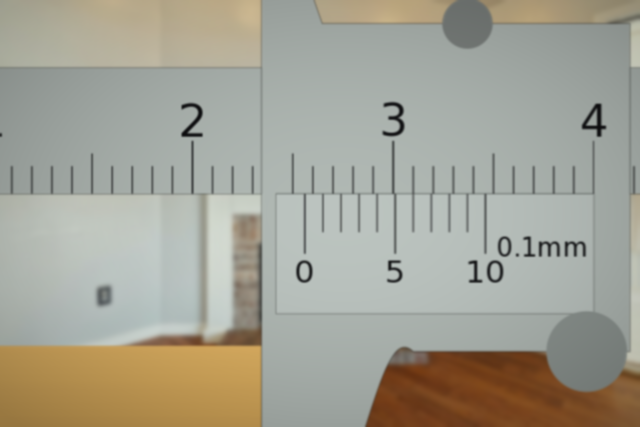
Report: 25.6mm
